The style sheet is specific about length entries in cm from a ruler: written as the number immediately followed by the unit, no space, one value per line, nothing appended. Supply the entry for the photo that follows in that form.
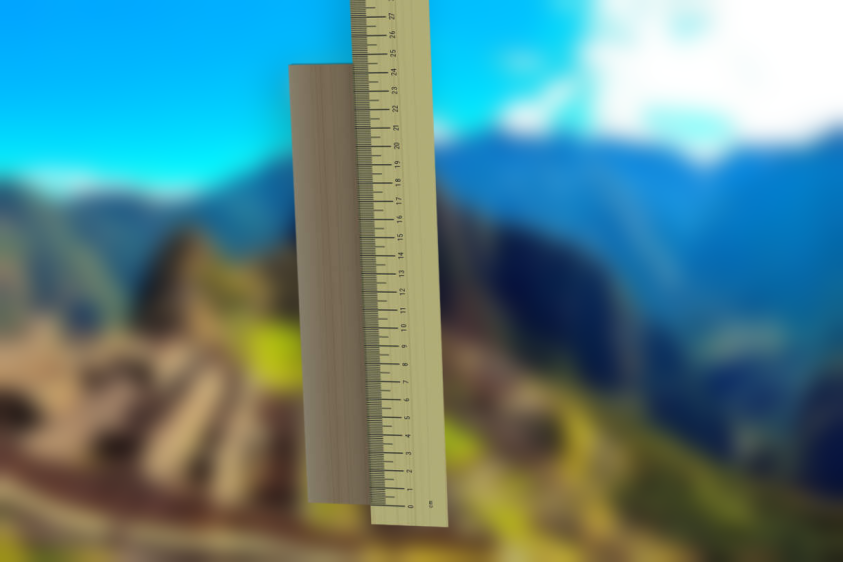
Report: 24.5cm
